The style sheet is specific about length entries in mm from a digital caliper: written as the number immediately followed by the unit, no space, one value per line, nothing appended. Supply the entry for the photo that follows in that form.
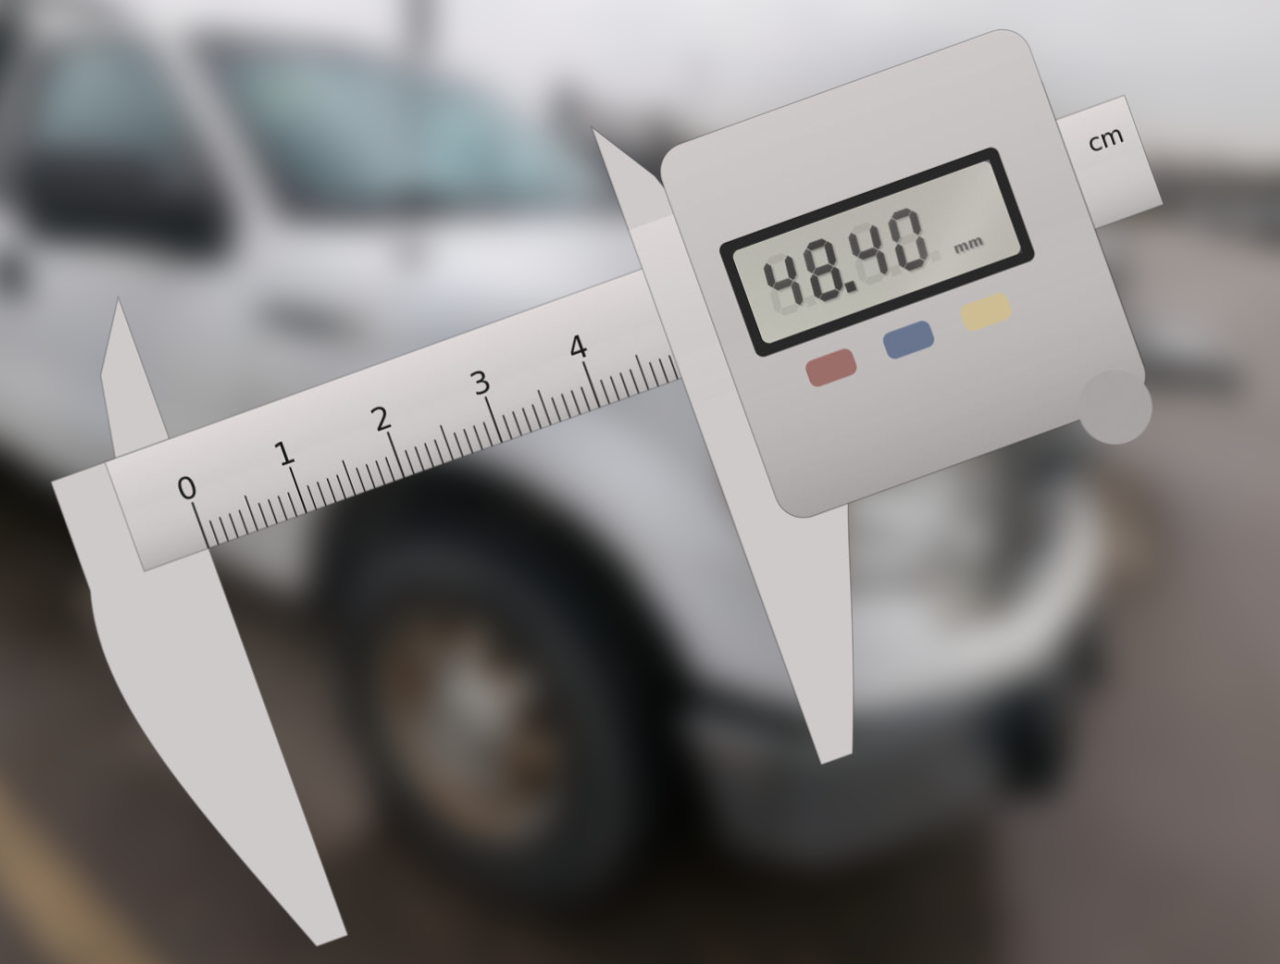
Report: 48.40mm
